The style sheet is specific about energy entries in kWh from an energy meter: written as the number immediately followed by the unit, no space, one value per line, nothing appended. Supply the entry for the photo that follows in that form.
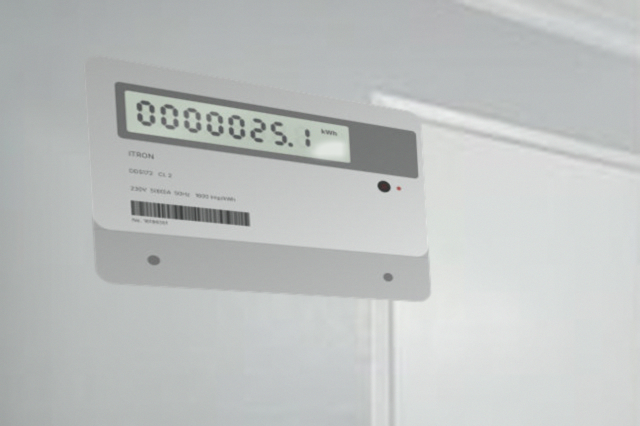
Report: 25.1kWh
